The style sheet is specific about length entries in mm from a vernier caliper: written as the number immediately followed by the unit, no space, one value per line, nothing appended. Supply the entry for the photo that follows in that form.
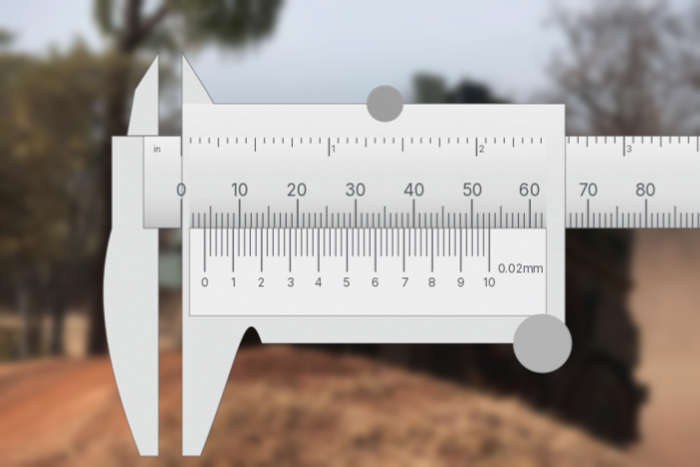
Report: 4.0mm
